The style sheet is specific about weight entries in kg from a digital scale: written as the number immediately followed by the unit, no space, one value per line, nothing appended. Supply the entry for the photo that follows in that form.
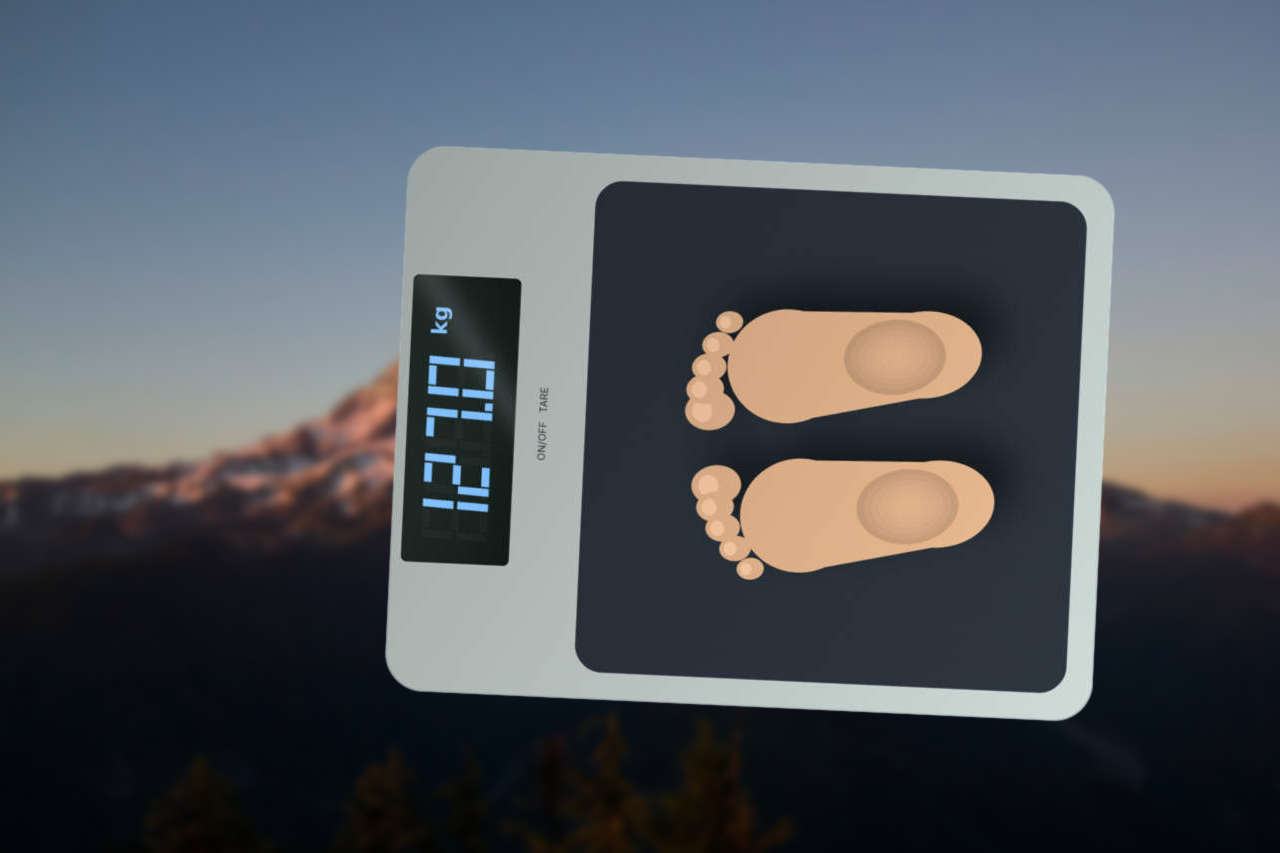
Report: 127.0kg
